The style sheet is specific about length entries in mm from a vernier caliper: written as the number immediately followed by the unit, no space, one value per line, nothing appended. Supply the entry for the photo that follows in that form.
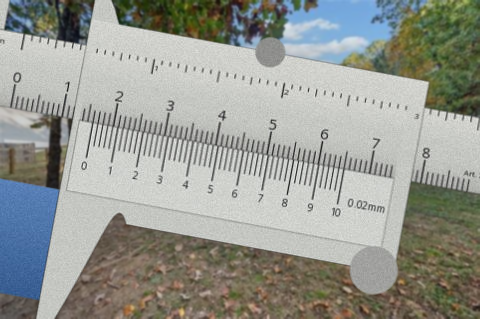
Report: 16.0mm
